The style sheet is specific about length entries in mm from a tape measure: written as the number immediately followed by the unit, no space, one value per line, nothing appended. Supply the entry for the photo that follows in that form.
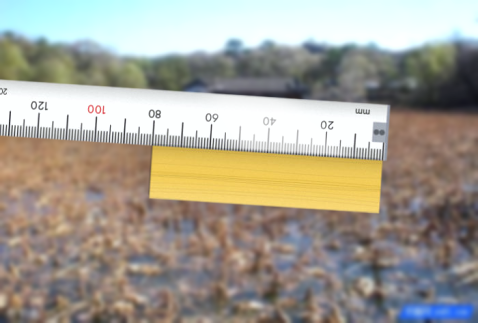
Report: 80mm
